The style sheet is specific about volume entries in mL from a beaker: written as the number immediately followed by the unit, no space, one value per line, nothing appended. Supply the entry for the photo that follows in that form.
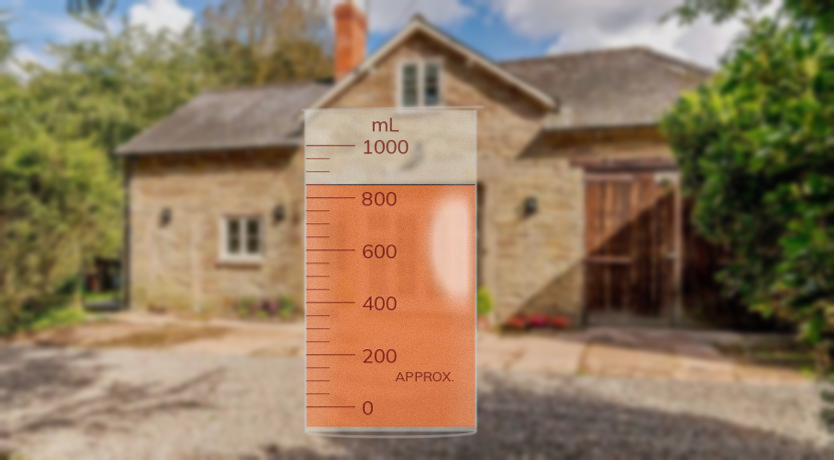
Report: 850mL
